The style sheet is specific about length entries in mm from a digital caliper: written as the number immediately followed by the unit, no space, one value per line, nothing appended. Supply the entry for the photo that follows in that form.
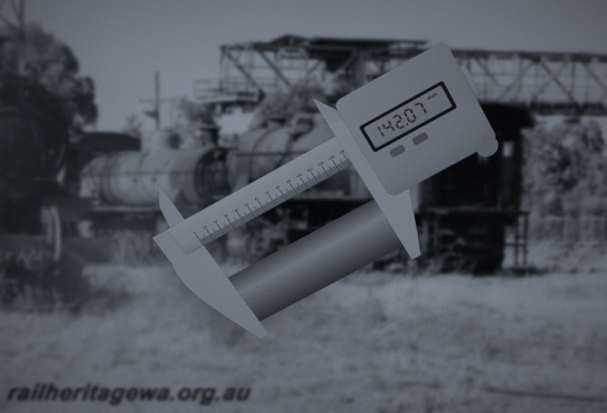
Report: 142.07mm
